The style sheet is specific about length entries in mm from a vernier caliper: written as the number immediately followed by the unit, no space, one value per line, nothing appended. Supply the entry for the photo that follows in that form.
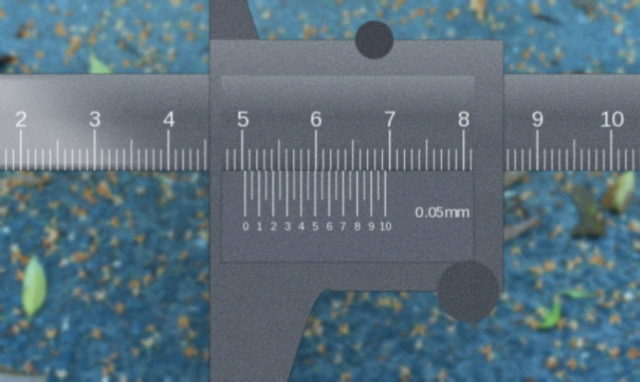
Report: 50.4mm
